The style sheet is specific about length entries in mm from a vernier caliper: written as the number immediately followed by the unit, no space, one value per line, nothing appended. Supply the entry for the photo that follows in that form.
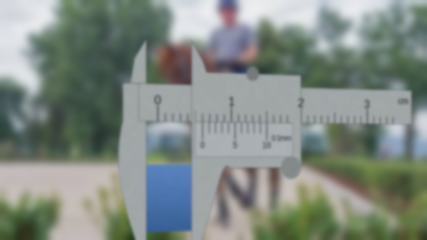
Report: 6.0mm
